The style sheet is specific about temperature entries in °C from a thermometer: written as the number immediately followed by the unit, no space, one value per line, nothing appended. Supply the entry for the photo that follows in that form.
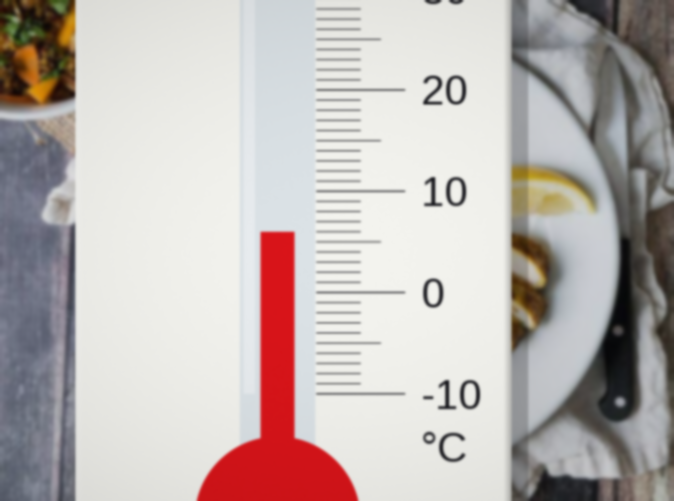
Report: 6°C
